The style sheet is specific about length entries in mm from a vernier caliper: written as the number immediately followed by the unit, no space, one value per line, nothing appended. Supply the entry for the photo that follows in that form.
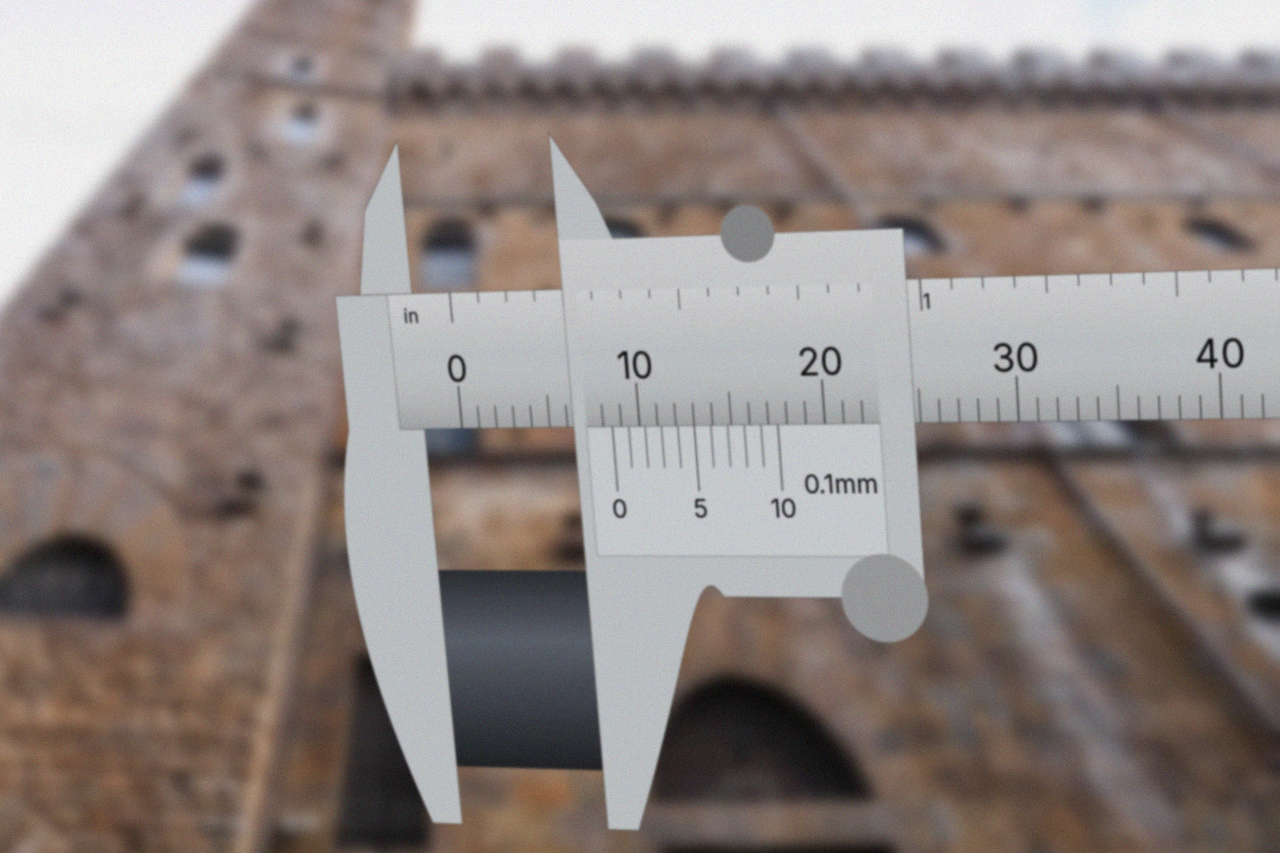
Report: 8.5mm
